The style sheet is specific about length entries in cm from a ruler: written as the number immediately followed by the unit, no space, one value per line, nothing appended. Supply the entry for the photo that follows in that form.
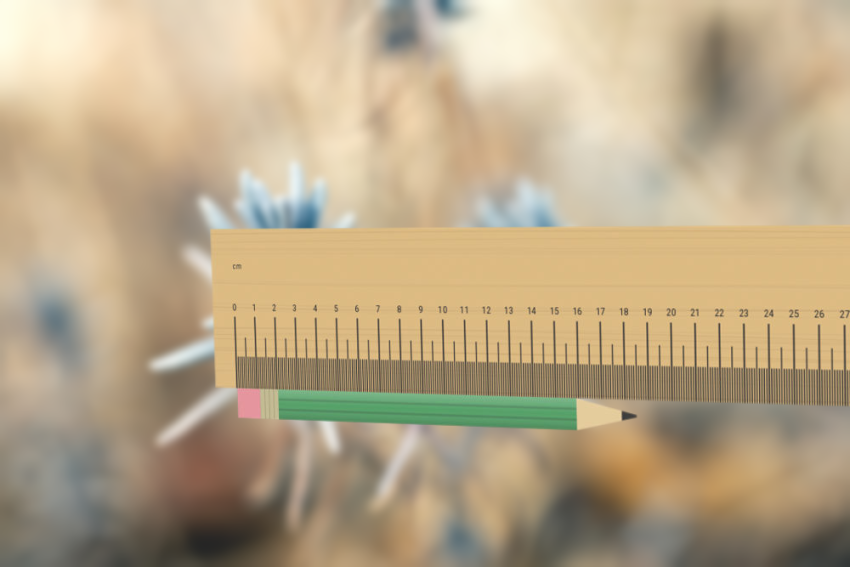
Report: 18.5cm
